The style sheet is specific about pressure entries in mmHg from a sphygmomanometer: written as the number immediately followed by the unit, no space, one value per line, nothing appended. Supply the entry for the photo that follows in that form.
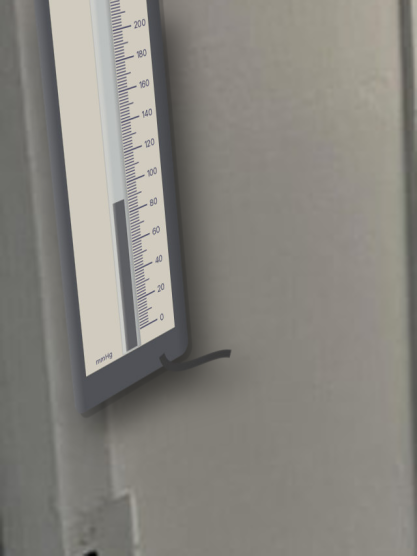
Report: 90mmHg
